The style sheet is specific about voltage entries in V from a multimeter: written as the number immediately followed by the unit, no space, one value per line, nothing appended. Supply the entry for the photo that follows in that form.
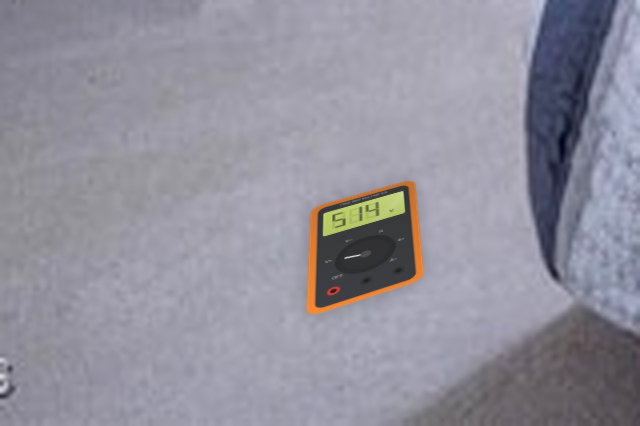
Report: 514V
